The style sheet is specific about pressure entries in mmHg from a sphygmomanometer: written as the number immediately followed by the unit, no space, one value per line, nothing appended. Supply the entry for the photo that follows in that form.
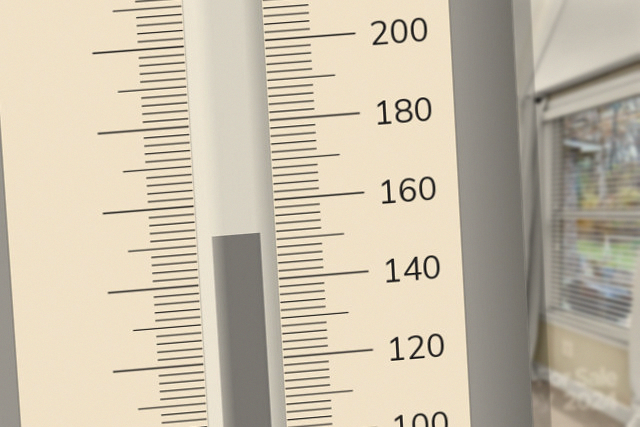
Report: 152mmHg
